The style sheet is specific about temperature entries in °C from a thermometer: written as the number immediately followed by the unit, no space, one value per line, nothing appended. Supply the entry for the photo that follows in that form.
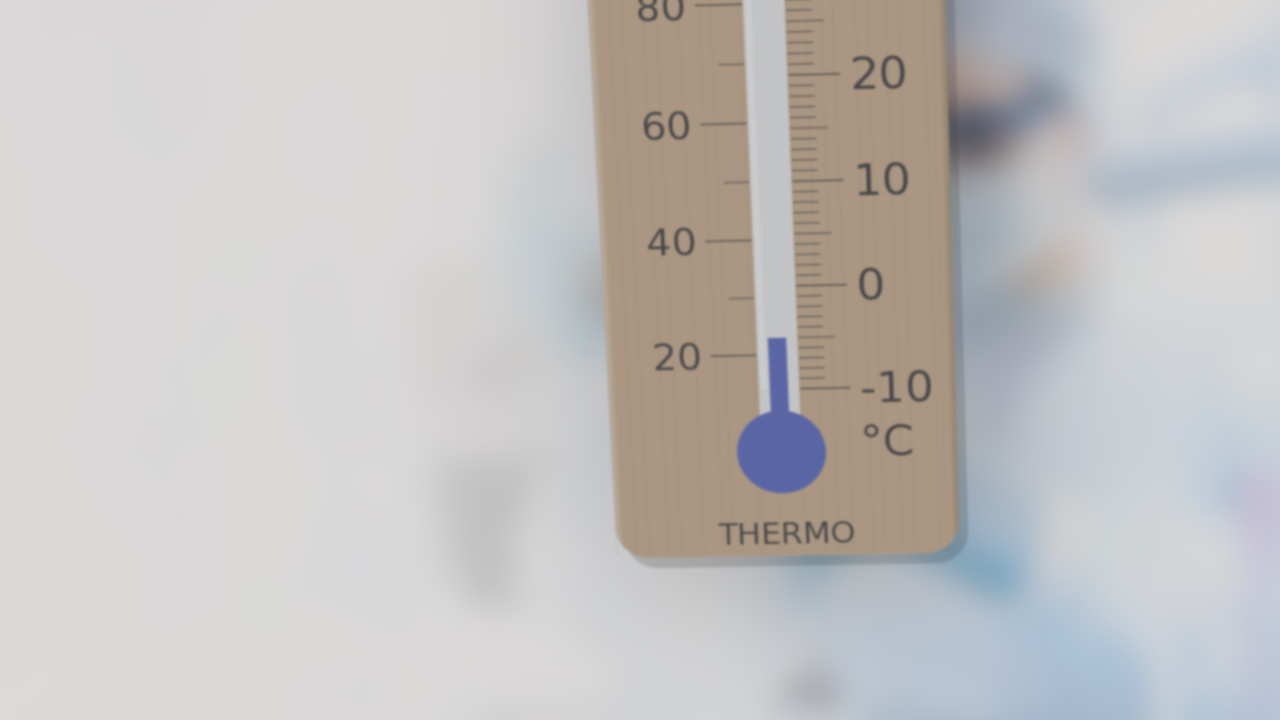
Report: -5°C
